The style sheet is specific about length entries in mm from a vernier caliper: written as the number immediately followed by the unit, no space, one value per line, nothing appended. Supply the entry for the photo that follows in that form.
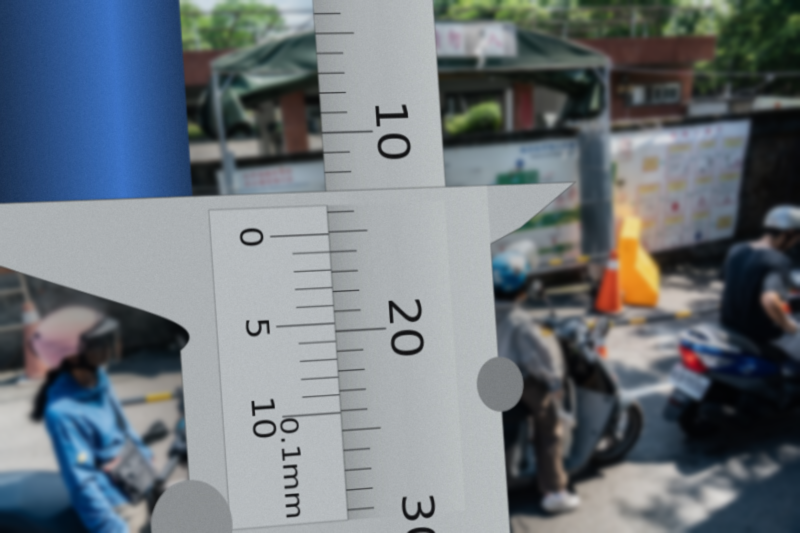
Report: 15.1mm
